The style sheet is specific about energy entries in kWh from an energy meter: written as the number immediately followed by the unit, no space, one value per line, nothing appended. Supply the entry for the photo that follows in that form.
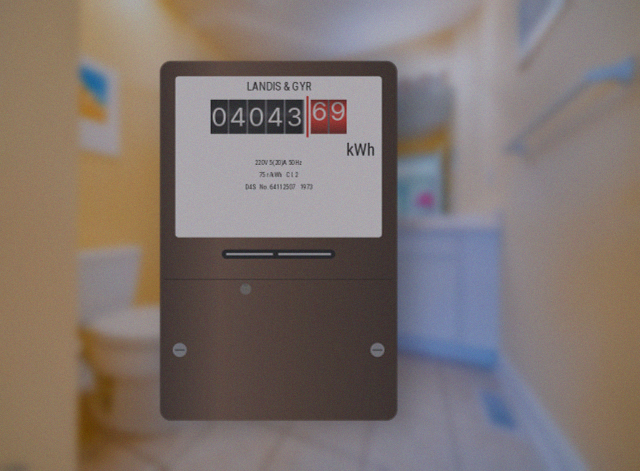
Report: 4043.69kWh
